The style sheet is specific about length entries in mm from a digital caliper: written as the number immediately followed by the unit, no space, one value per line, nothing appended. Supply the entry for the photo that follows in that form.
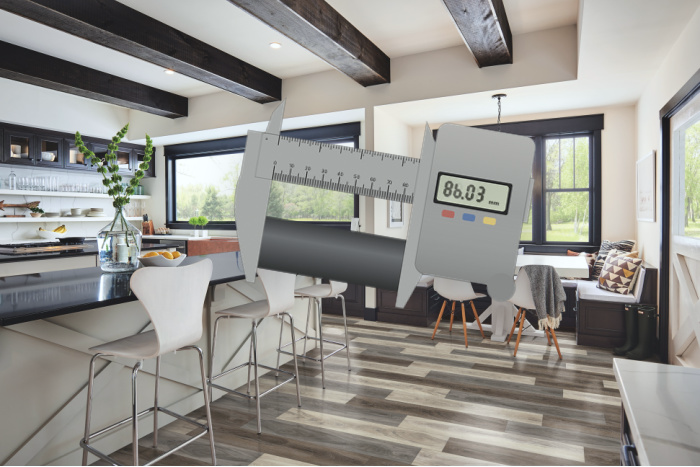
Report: 86.03mm
